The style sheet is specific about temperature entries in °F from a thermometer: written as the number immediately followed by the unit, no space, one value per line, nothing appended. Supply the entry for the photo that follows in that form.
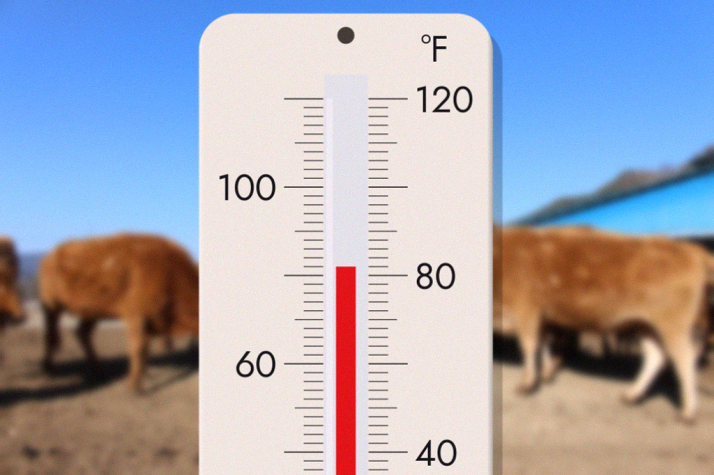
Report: 82°F
